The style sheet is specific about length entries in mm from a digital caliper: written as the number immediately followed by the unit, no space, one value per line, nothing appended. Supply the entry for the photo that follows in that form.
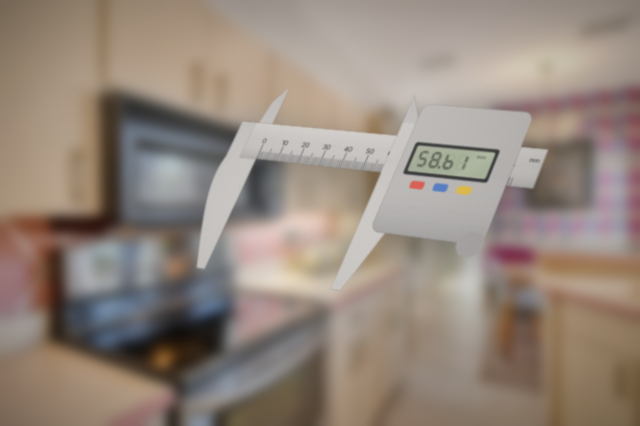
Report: 58.61mm
